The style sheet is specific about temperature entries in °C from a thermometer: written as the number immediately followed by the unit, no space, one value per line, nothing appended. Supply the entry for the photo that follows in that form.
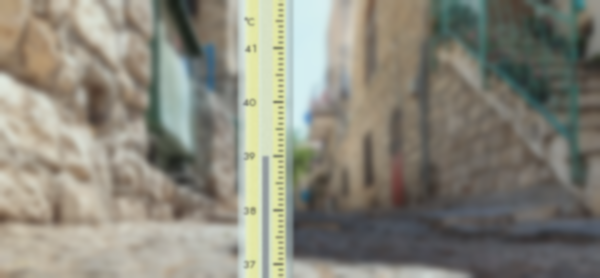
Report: 39°C
